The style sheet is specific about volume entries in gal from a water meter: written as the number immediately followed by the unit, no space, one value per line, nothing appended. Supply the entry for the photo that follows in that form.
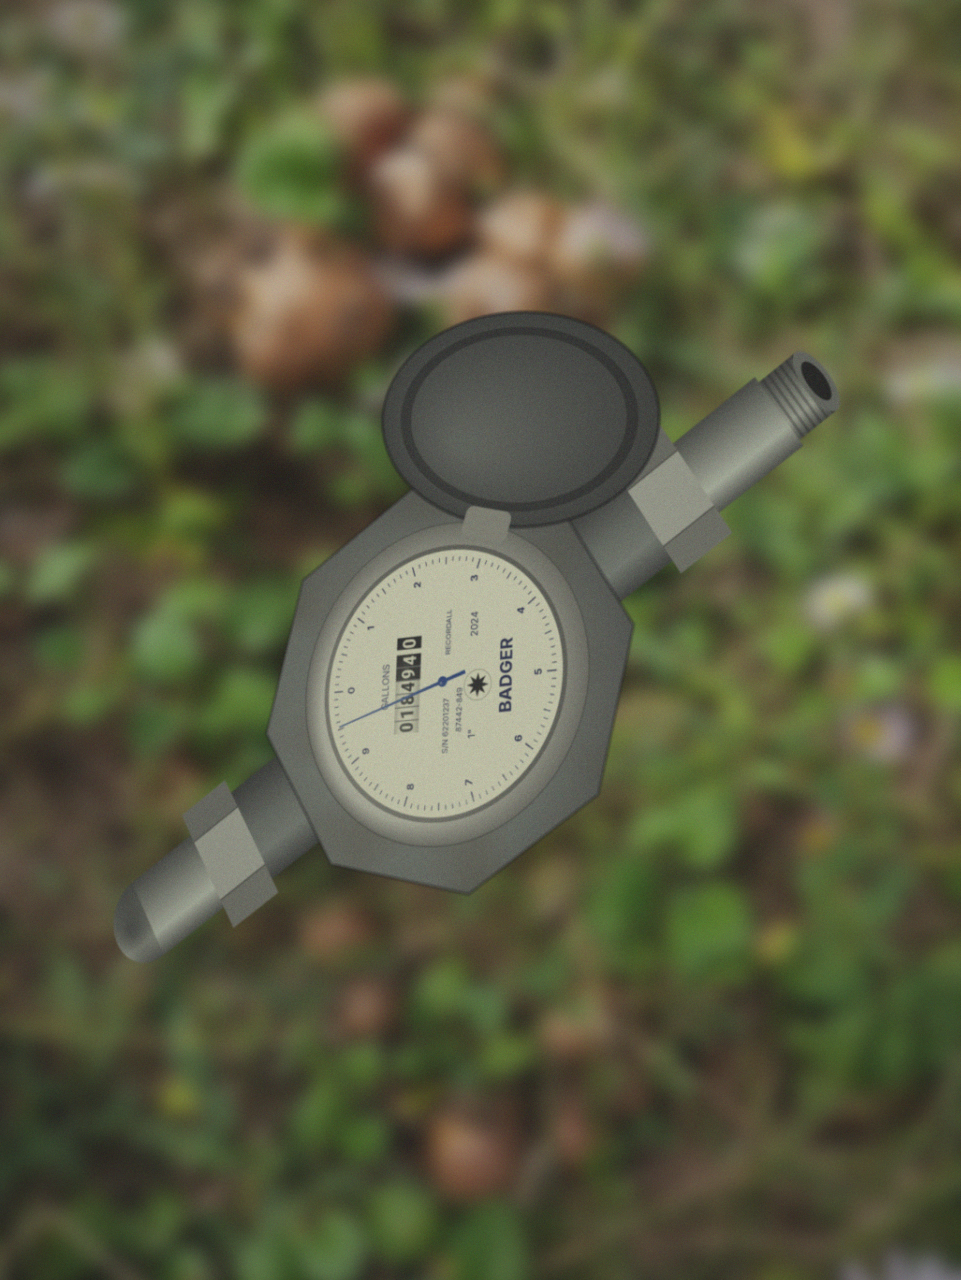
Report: 184939.5gal
